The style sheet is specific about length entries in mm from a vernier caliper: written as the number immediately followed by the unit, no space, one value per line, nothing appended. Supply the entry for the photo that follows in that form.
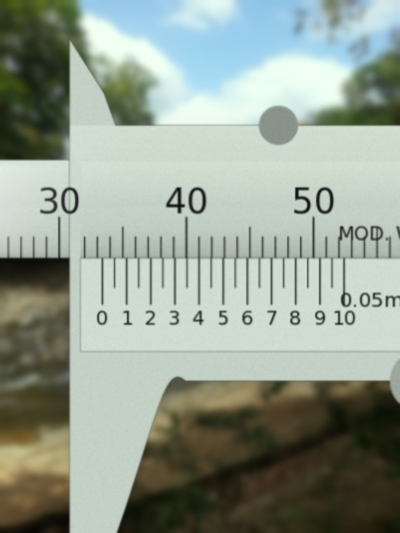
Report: 33.4mm
